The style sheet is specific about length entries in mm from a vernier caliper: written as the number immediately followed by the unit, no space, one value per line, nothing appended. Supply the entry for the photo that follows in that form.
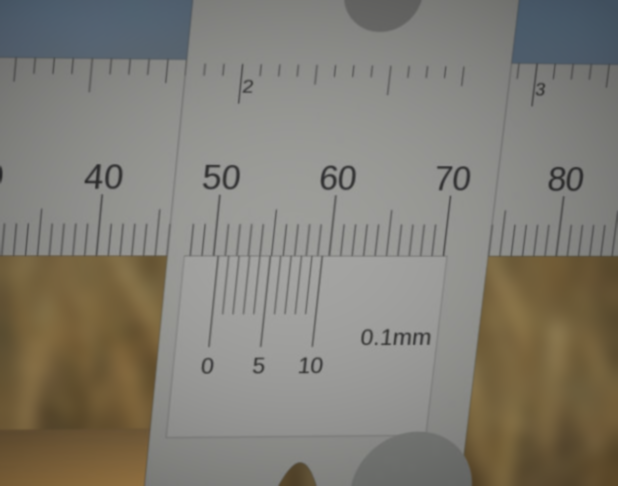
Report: 50.4mm
